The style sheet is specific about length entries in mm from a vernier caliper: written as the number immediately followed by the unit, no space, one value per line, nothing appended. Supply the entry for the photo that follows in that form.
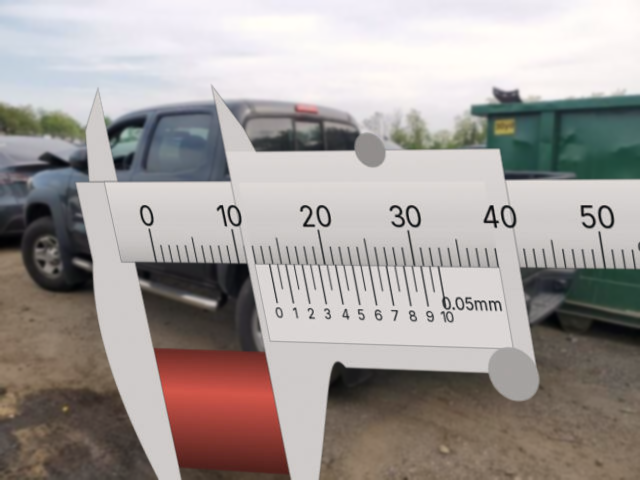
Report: 13.6mm
